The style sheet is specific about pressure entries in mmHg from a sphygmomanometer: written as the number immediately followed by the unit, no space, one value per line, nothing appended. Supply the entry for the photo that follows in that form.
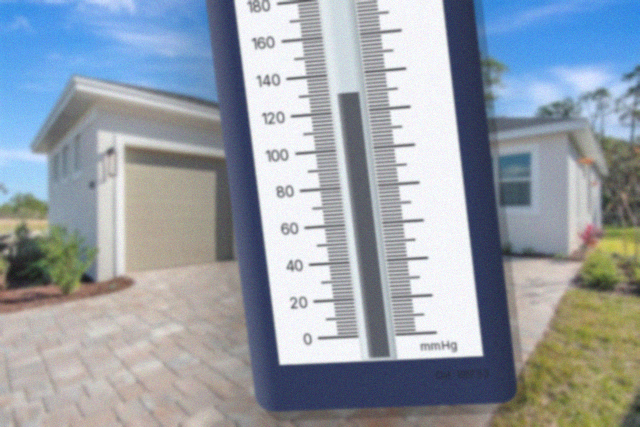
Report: 130mmHg
